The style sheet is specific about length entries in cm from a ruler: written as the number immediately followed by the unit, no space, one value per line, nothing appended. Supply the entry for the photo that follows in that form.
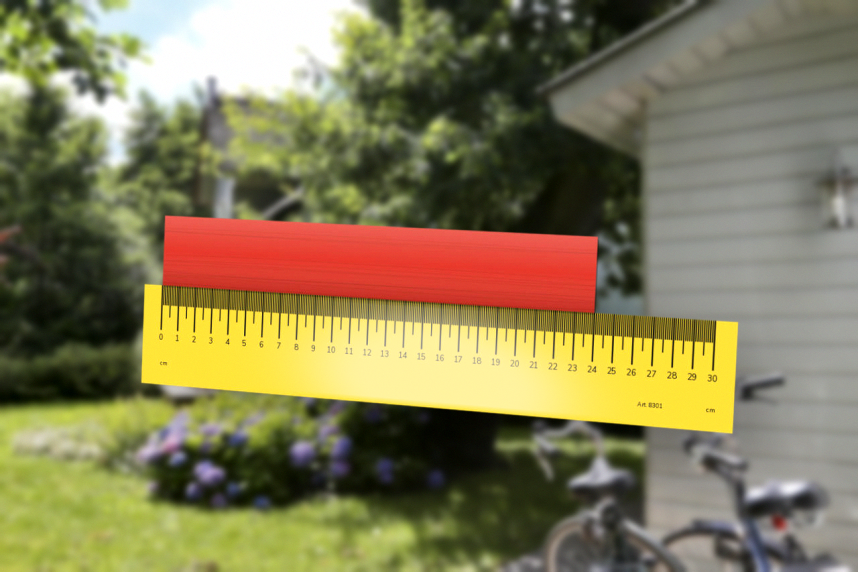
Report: 24cm
